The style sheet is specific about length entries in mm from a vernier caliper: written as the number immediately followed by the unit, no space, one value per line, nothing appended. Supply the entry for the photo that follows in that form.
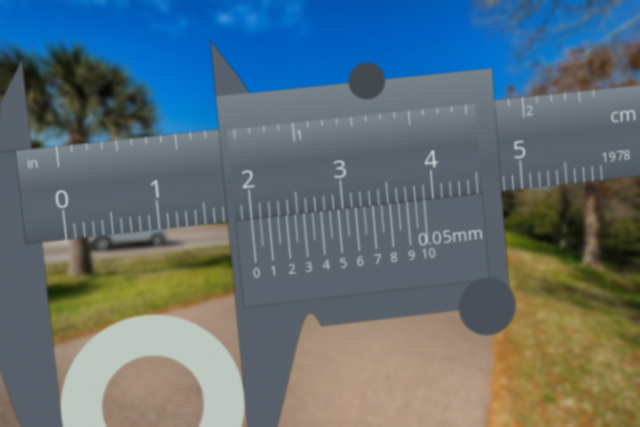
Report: 20.0mm
